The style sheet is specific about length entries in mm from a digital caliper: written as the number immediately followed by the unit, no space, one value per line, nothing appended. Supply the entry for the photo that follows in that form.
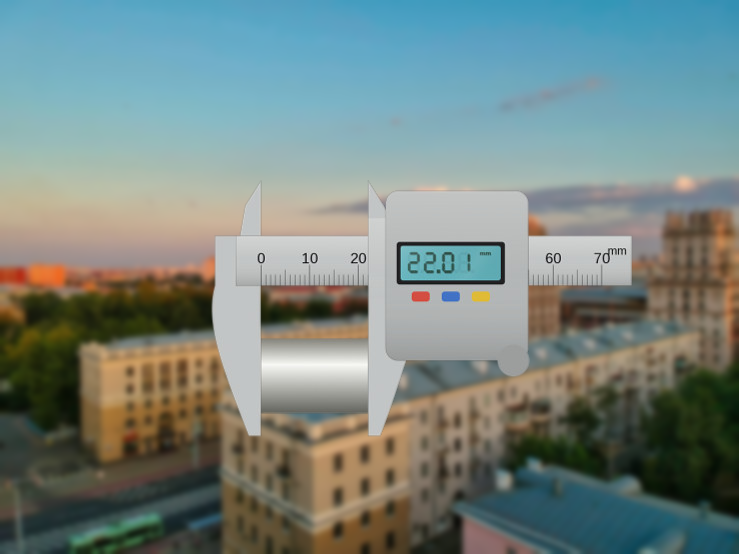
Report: 22.01mm
